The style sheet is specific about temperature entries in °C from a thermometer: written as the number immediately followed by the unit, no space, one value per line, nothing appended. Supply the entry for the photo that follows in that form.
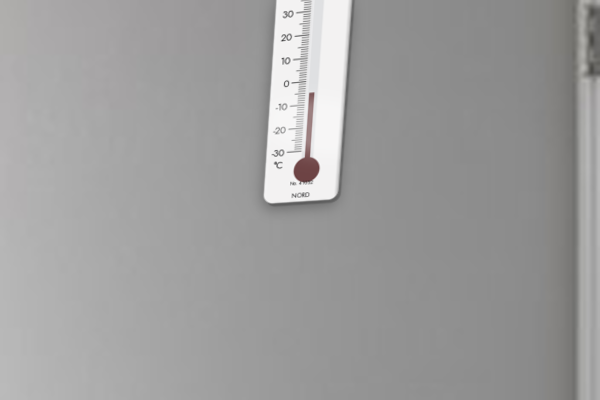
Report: -5°C
